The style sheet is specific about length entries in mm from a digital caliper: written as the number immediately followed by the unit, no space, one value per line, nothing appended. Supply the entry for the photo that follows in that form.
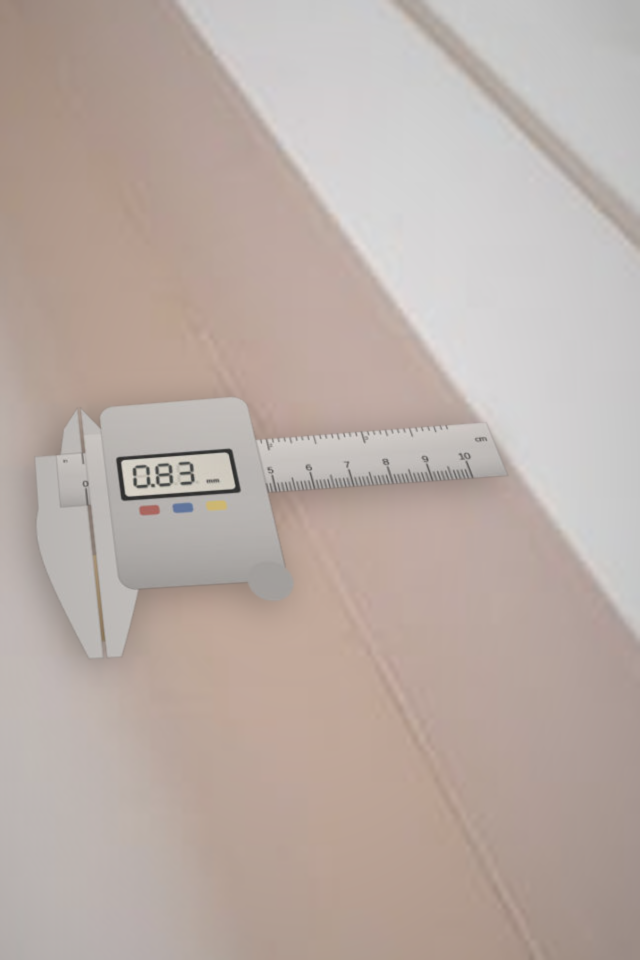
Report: 0.83mm
